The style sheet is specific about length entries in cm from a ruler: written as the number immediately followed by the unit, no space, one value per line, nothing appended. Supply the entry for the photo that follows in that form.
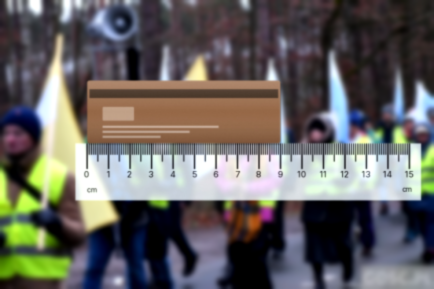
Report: 9cm
